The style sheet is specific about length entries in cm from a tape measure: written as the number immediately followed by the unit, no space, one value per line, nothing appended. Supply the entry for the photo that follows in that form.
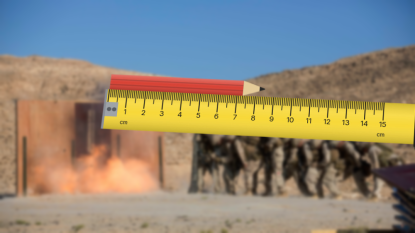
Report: 8.5cm
